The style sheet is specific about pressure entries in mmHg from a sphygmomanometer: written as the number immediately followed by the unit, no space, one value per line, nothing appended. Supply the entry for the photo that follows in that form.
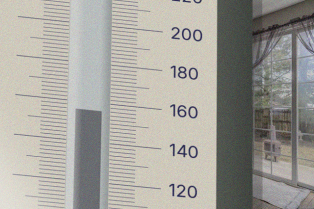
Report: 156mmHg
